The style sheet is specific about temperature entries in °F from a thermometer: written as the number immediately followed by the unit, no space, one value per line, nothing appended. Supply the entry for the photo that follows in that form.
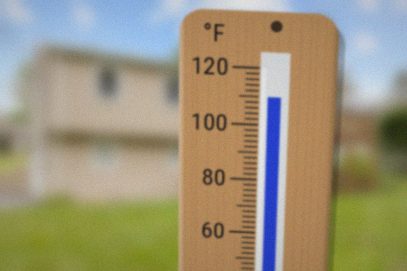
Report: 110°F
